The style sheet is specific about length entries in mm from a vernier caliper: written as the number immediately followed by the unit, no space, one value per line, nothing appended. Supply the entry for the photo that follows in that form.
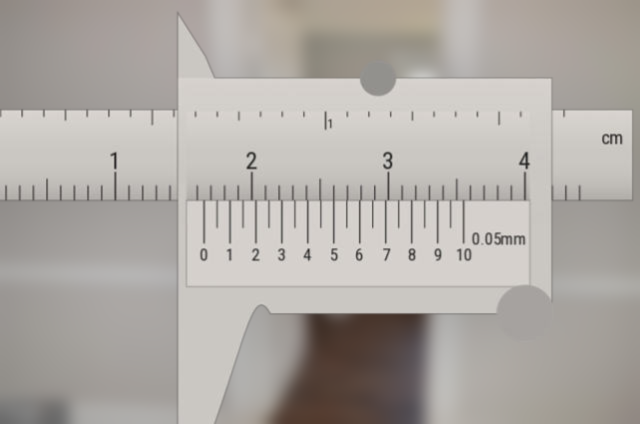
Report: 16.5mm
